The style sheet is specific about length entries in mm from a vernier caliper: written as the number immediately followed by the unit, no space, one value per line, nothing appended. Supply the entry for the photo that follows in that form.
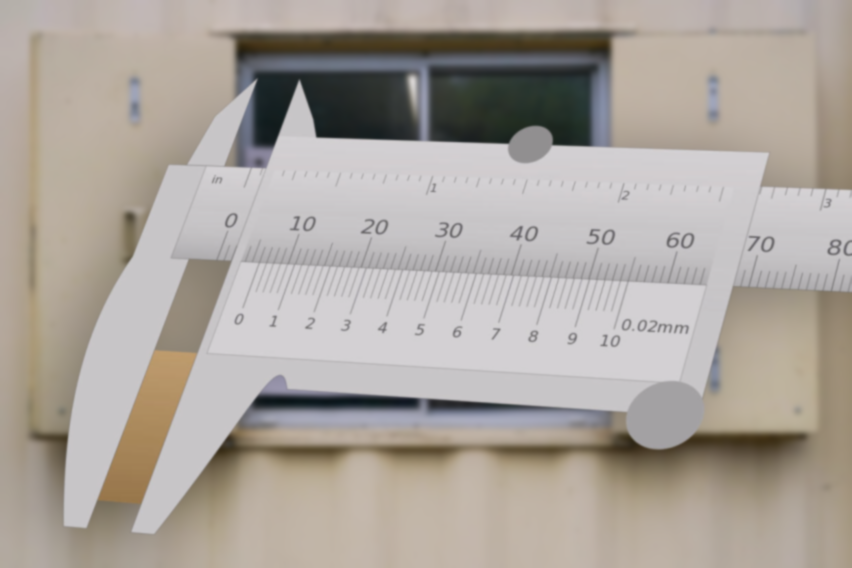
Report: 6.0mm
